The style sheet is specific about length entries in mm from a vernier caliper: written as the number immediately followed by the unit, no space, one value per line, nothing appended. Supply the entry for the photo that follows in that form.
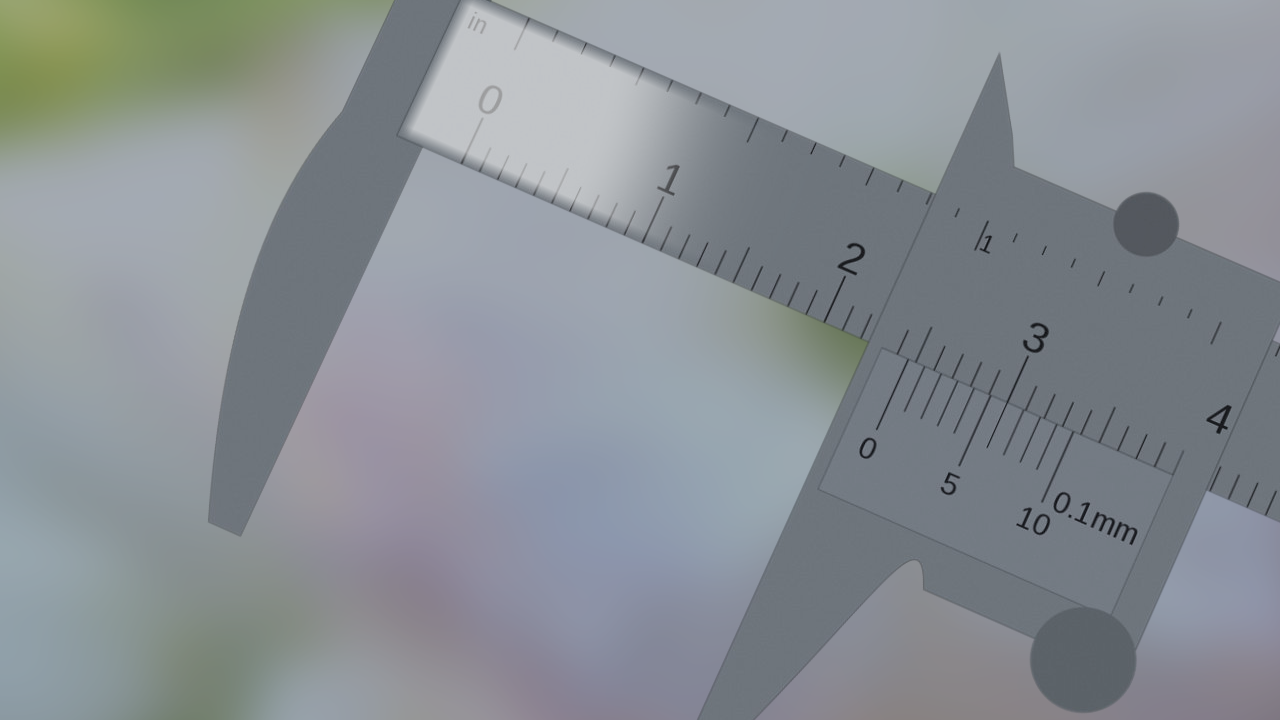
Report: 24.6mm
